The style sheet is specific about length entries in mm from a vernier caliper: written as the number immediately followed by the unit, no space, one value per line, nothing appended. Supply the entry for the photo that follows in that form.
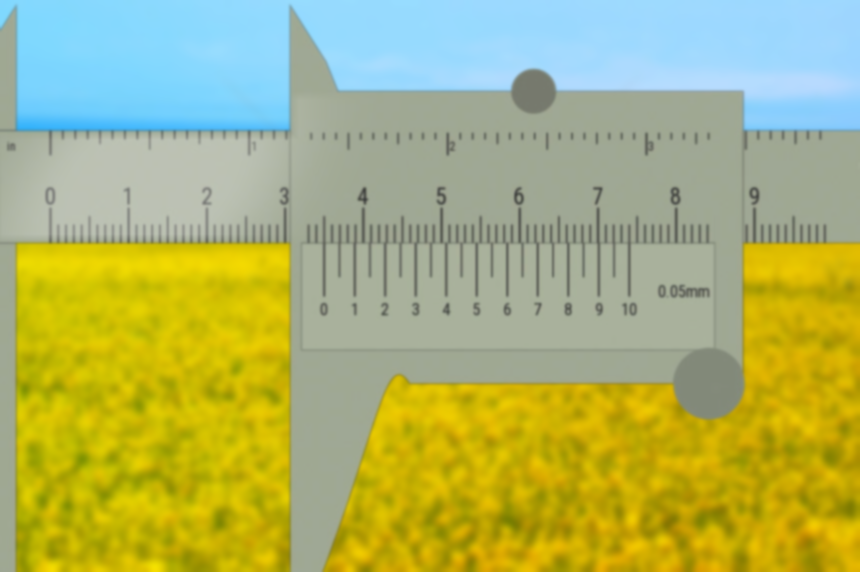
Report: 35.0mm
